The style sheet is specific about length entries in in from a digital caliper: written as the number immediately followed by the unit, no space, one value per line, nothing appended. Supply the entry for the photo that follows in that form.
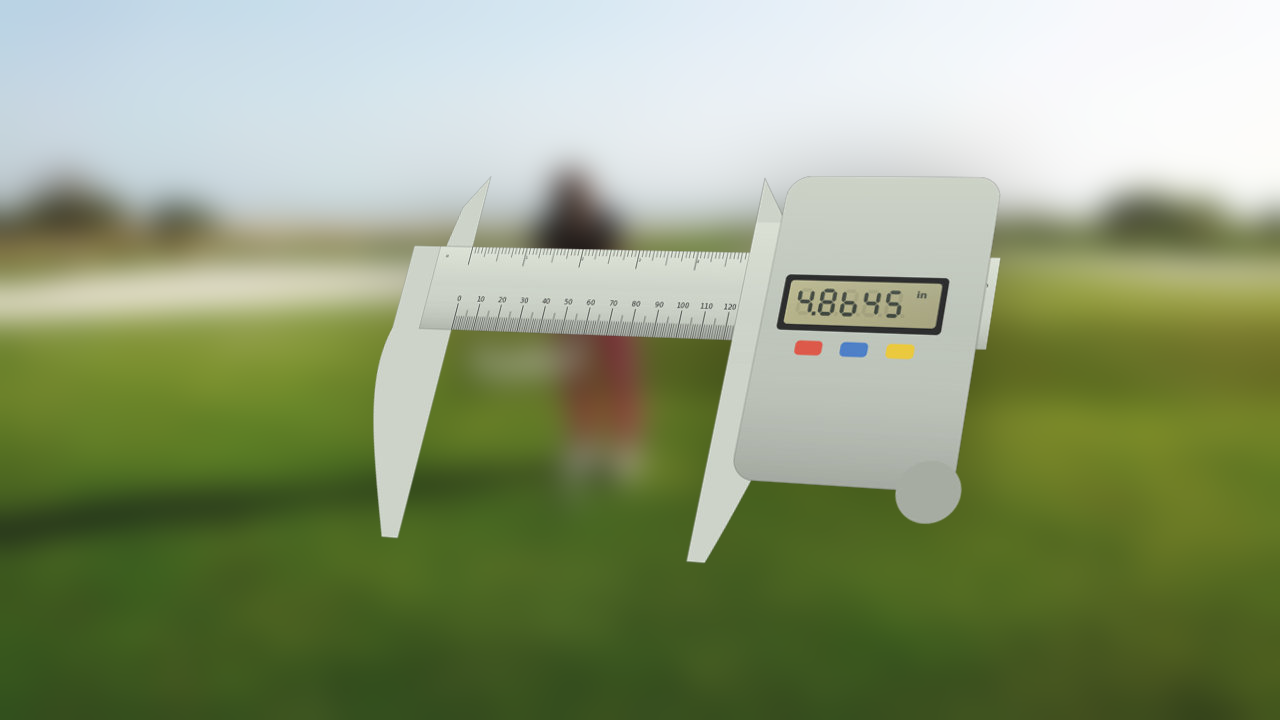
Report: 4.8645in
